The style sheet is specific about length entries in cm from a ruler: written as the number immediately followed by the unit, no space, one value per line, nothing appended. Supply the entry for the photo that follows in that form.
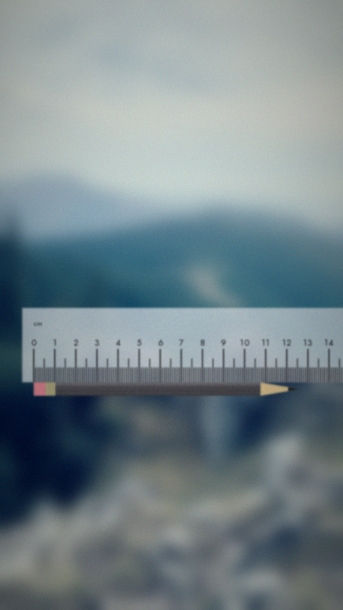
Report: 12.5cm
